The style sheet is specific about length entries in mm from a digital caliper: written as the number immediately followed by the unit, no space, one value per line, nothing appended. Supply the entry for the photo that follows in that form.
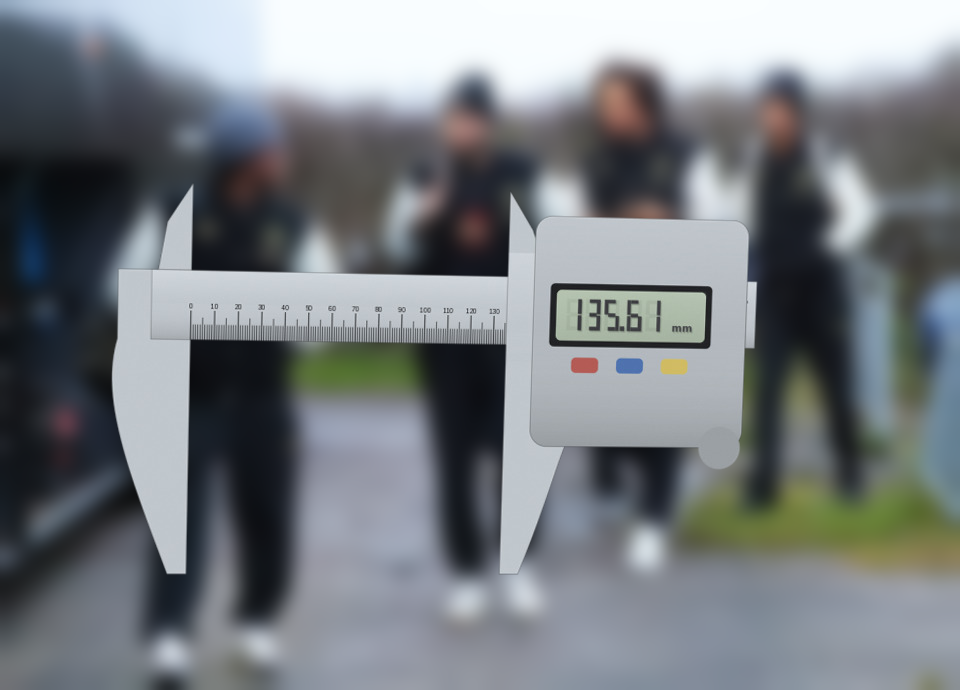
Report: 135.61mm
